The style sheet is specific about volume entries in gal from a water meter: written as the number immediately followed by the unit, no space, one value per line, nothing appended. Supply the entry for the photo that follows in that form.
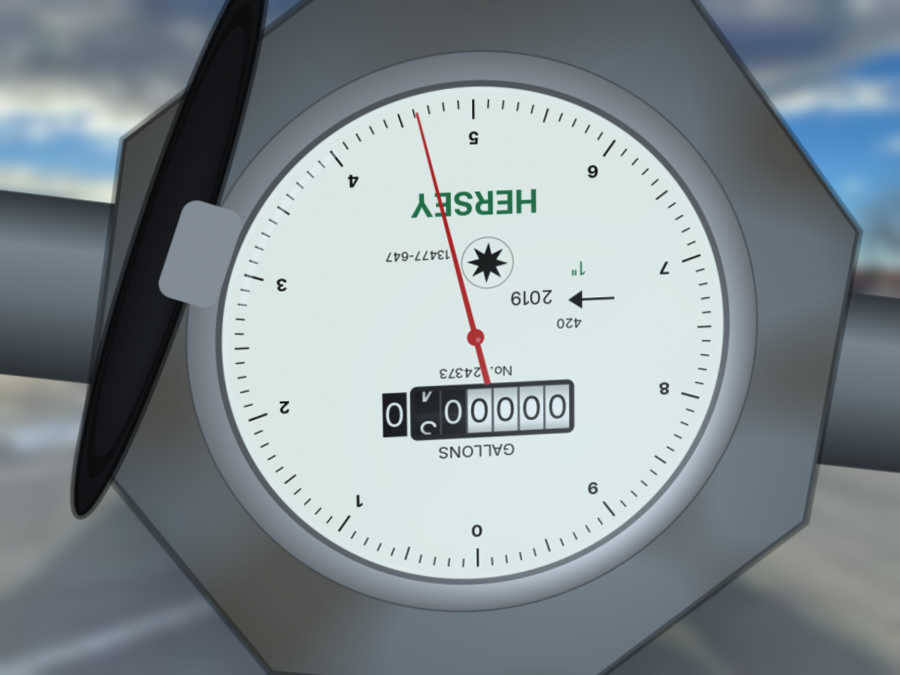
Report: 34.6gal
